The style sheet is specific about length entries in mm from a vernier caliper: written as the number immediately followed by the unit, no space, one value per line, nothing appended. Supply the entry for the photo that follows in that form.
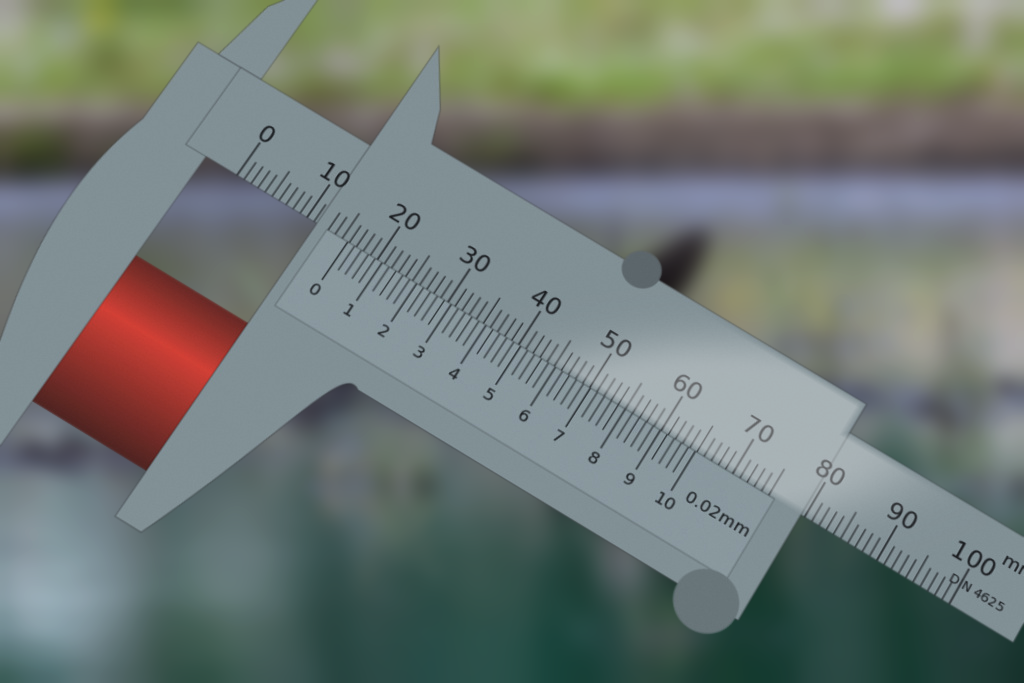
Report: 15.8mm
